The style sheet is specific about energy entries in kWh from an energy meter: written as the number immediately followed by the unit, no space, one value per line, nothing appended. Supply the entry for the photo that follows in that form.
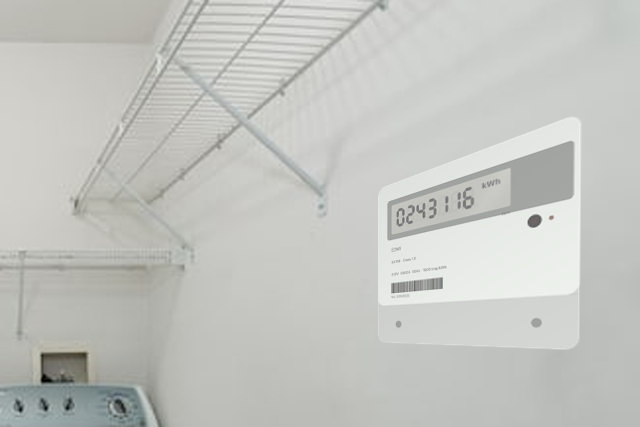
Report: 243116kWh
